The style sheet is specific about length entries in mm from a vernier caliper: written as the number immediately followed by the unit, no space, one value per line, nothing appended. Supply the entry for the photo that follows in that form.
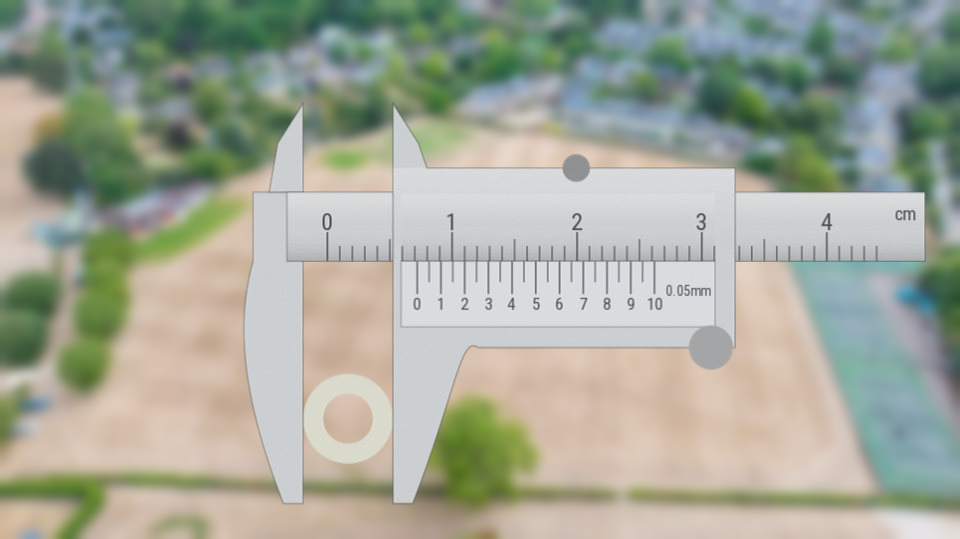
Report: 7.2mm
